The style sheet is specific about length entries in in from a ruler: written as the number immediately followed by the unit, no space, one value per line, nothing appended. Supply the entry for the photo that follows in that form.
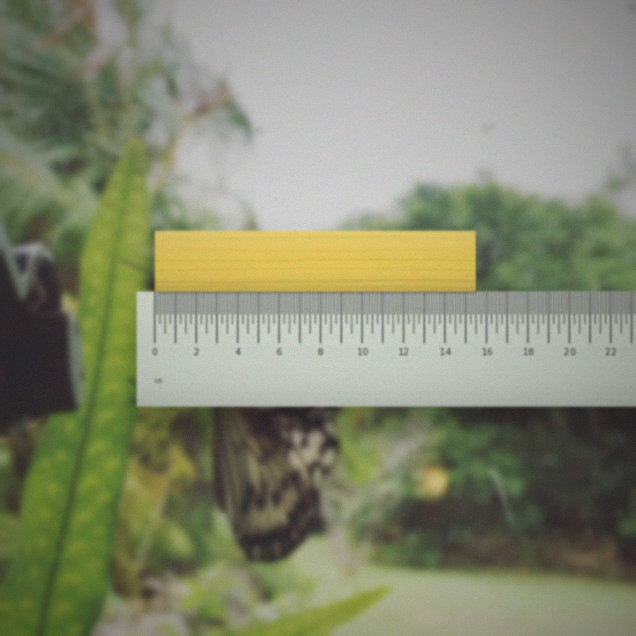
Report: 15.5in
